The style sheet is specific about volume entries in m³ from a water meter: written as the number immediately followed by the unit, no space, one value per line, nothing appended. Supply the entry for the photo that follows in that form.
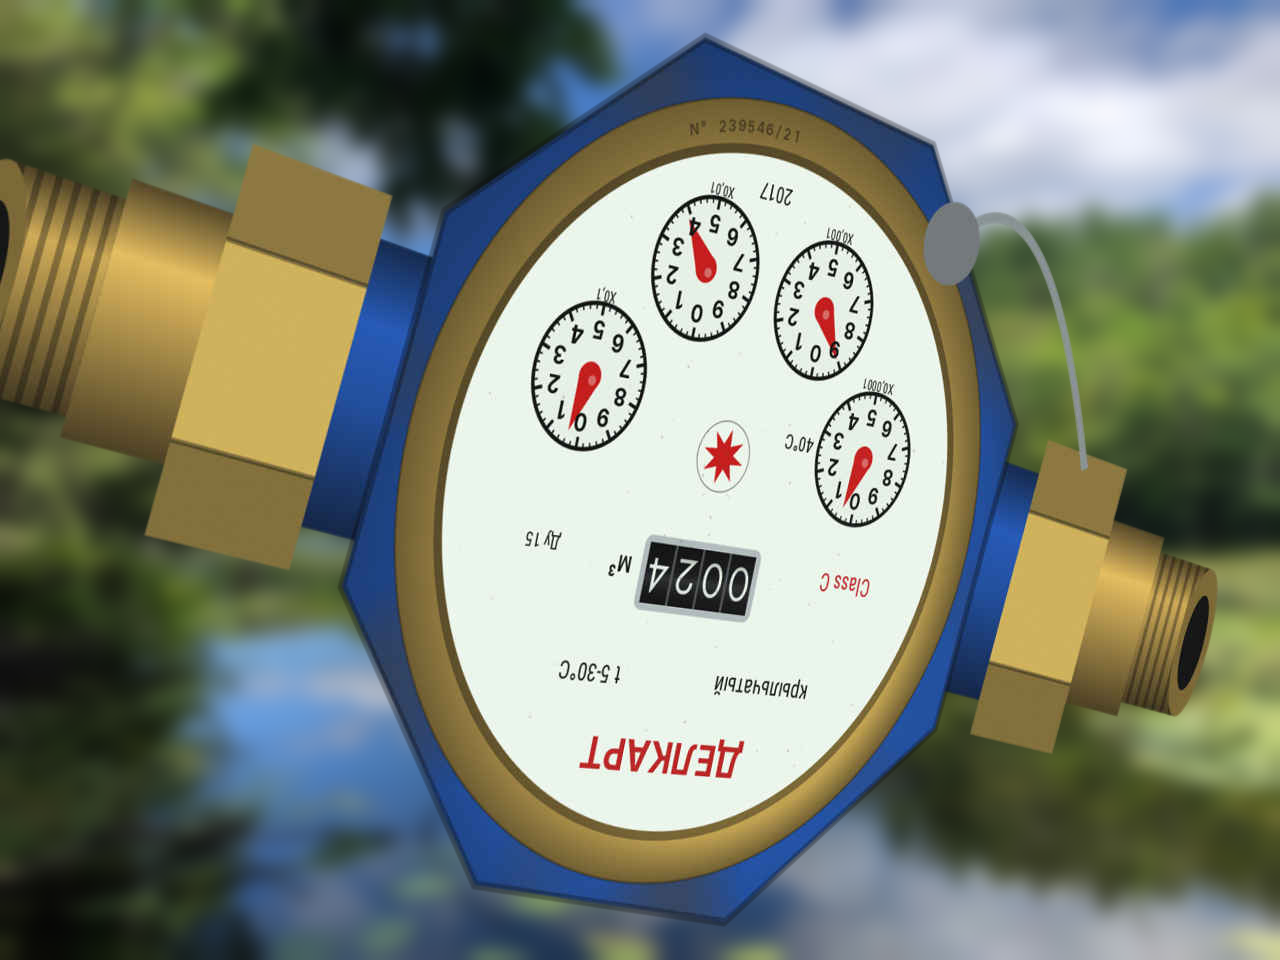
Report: 24.0390m³
